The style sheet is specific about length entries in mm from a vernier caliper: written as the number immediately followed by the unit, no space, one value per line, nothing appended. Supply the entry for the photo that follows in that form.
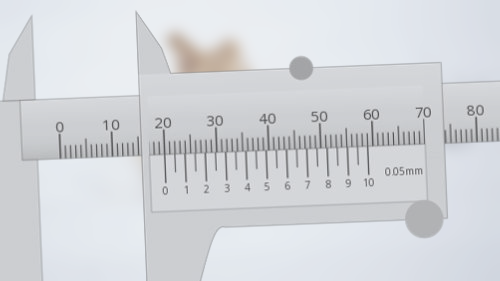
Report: 20.0mm
